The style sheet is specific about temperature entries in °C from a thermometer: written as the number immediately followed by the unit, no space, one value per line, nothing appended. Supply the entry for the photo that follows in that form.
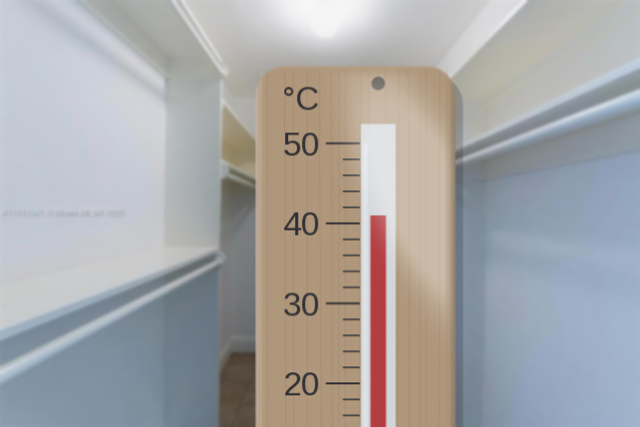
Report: 41°C
